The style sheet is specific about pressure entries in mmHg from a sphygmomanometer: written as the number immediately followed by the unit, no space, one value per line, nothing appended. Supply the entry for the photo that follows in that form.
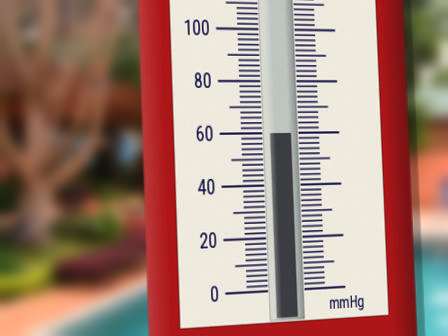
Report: 60mmHg
